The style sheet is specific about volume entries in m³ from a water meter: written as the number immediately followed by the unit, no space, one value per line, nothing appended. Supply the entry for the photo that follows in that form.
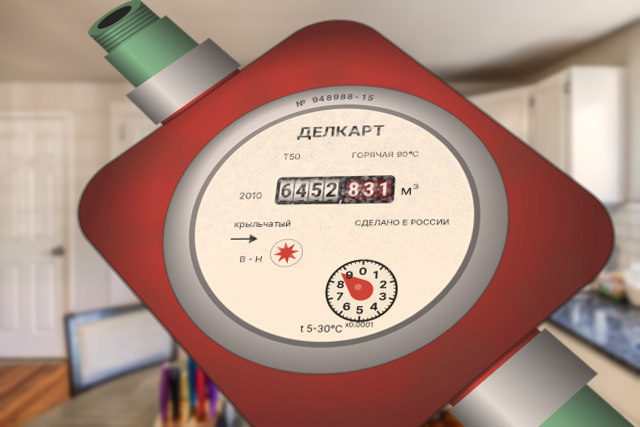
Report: 6452.8318m³
